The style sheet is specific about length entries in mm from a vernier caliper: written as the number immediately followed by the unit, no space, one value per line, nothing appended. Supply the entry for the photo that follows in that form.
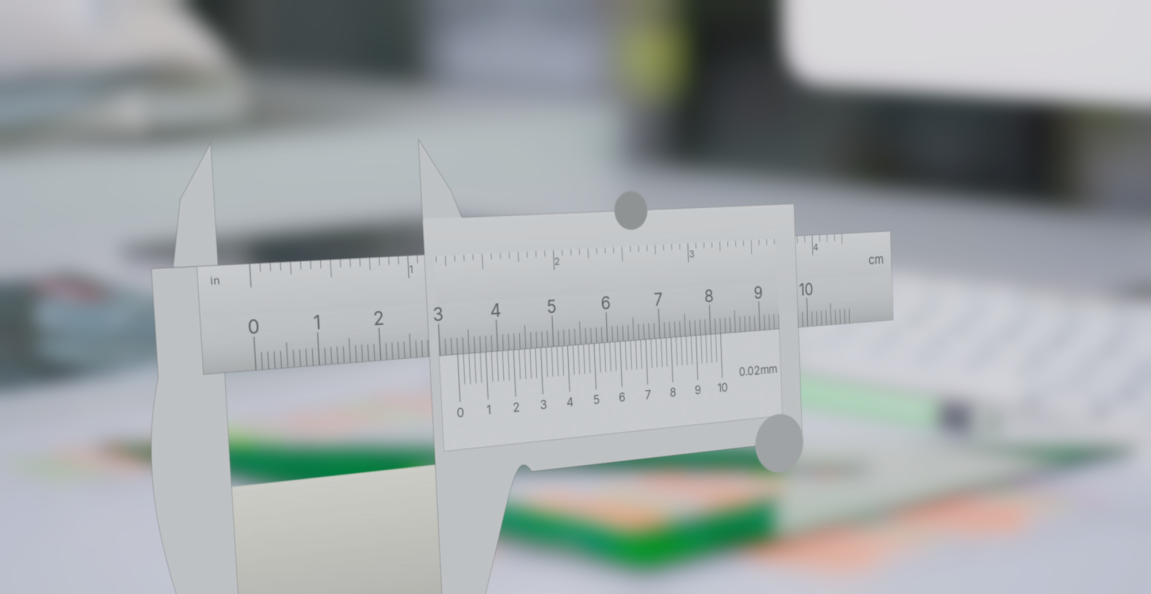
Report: 33.0mm
